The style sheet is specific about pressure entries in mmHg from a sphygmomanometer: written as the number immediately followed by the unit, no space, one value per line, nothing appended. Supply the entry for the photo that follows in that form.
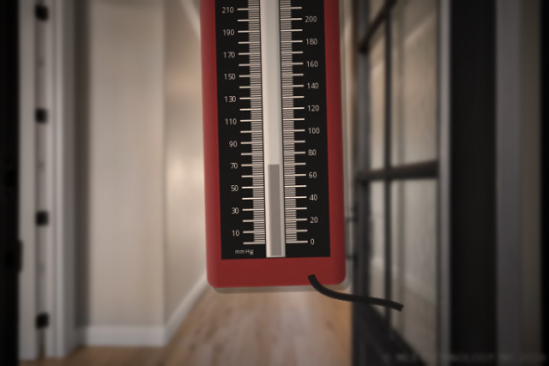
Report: 70mmHg
